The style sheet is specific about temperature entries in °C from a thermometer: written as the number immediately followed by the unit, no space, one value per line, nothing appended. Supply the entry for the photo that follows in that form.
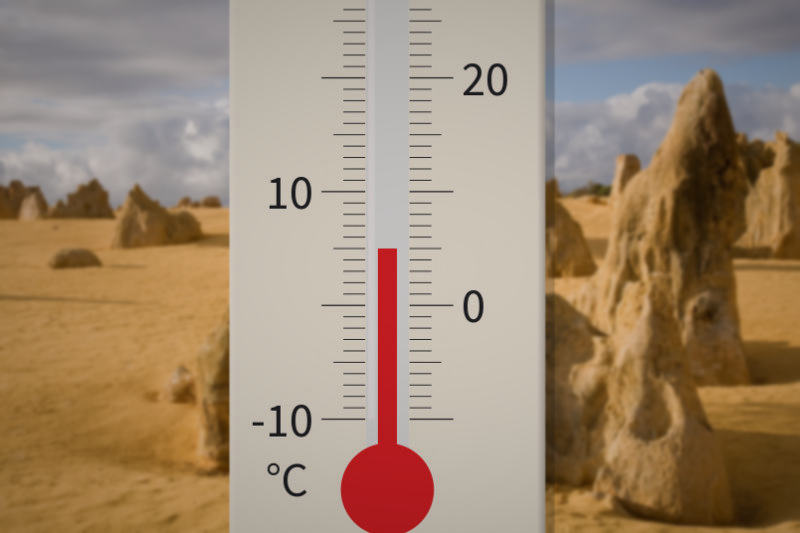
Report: 5°C
